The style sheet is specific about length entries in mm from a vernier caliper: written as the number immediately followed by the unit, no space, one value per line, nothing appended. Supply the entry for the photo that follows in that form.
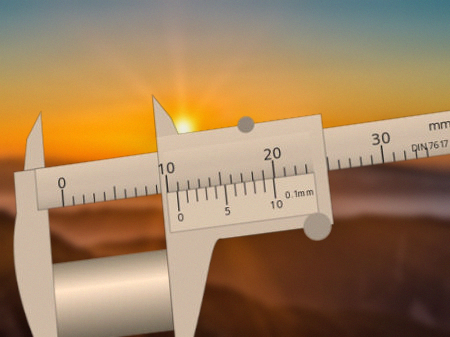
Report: 10.9mm
